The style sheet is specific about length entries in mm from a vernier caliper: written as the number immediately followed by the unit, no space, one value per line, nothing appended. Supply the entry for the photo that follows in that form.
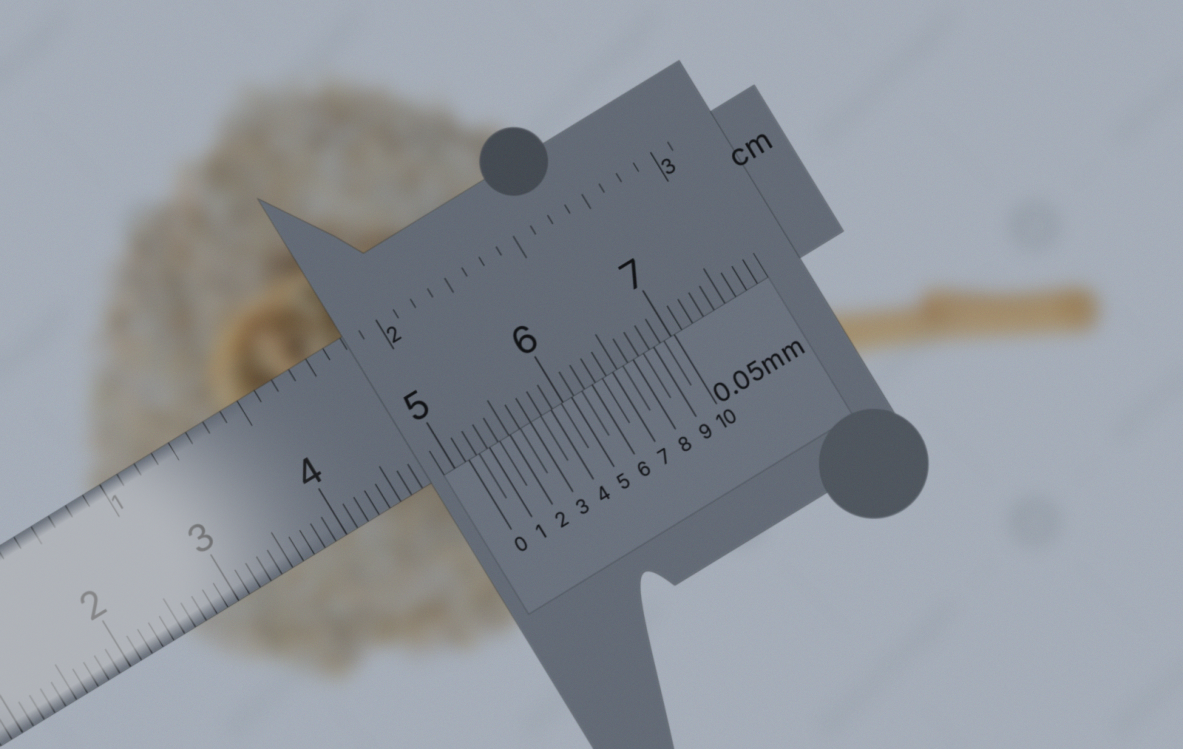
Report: 51.3mm
